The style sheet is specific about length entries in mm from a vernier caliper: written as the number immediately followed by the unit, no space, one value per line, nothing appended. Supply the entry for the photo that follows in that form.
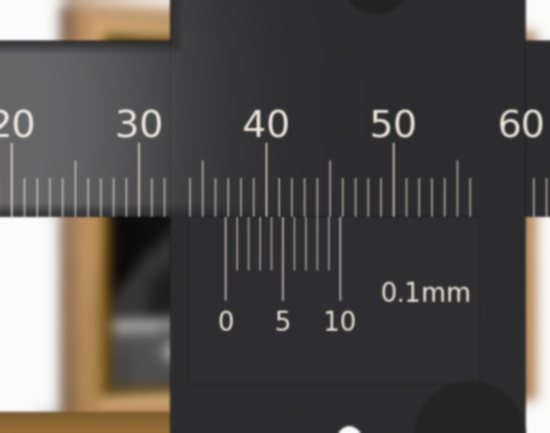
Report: 36.8mm
